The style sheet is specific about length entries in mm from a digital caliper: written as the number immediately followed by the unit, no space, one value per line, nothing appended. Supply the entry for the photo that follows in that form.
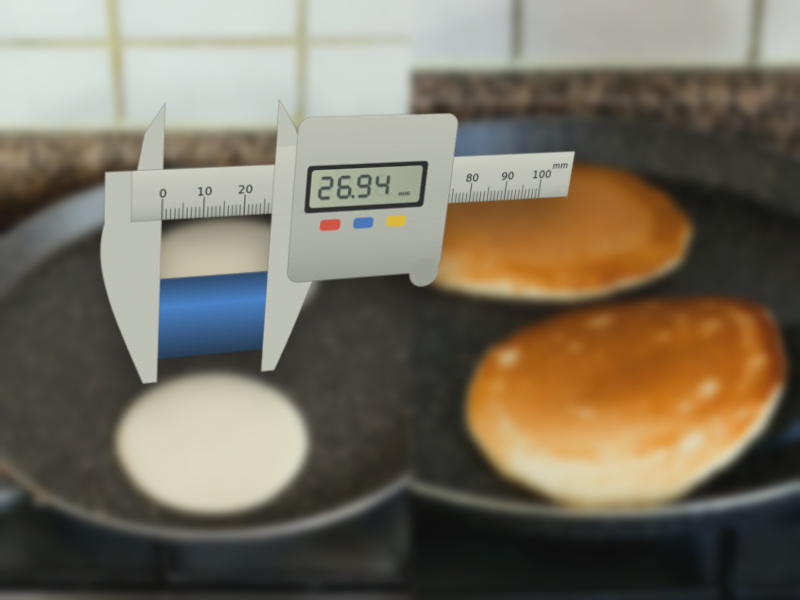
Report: 26.94mm
